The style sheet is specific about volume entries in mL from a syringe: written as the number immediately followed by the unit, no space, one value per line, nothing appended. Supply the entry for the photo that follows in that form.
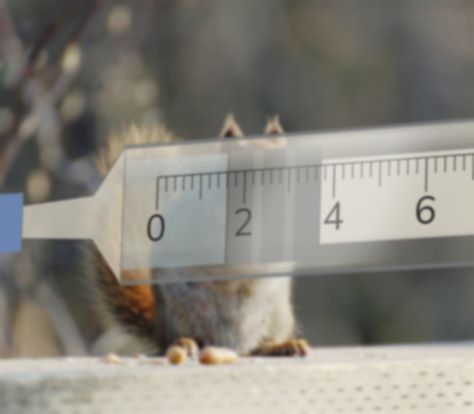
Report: 1.6mL
